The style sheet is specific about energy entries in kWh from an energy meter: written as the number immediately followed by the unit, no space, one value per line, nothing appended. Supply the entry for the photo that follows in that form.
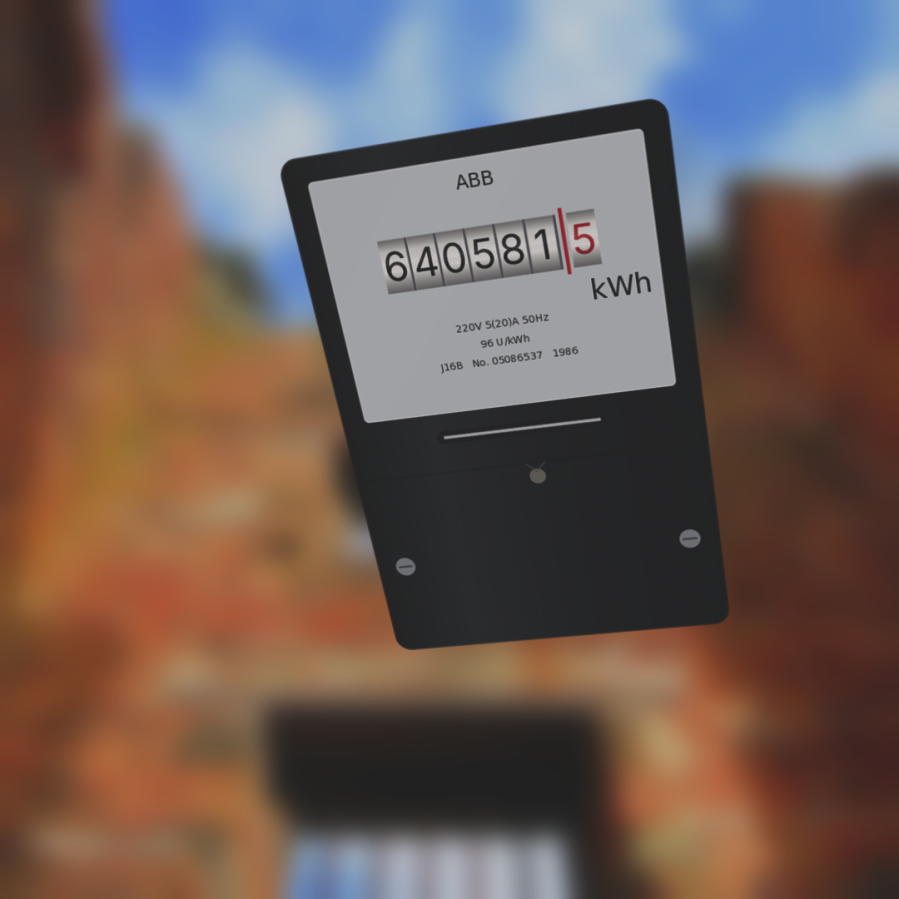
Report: 640581.5kWh
